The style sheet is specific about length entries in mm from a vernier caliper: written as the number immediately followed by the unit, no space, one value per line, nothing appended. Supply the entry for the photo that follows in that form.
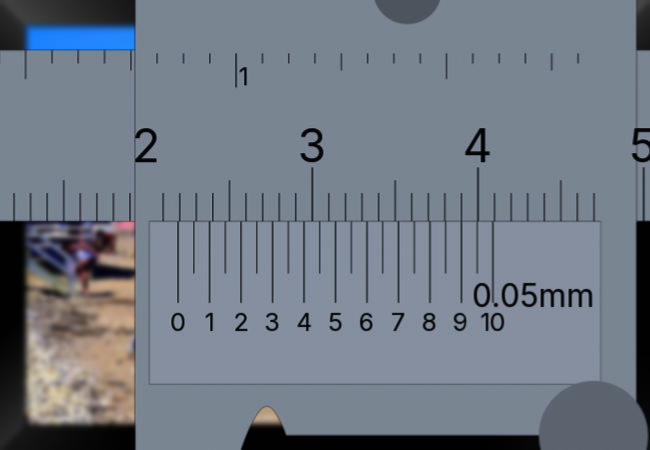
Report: 21.9mm
